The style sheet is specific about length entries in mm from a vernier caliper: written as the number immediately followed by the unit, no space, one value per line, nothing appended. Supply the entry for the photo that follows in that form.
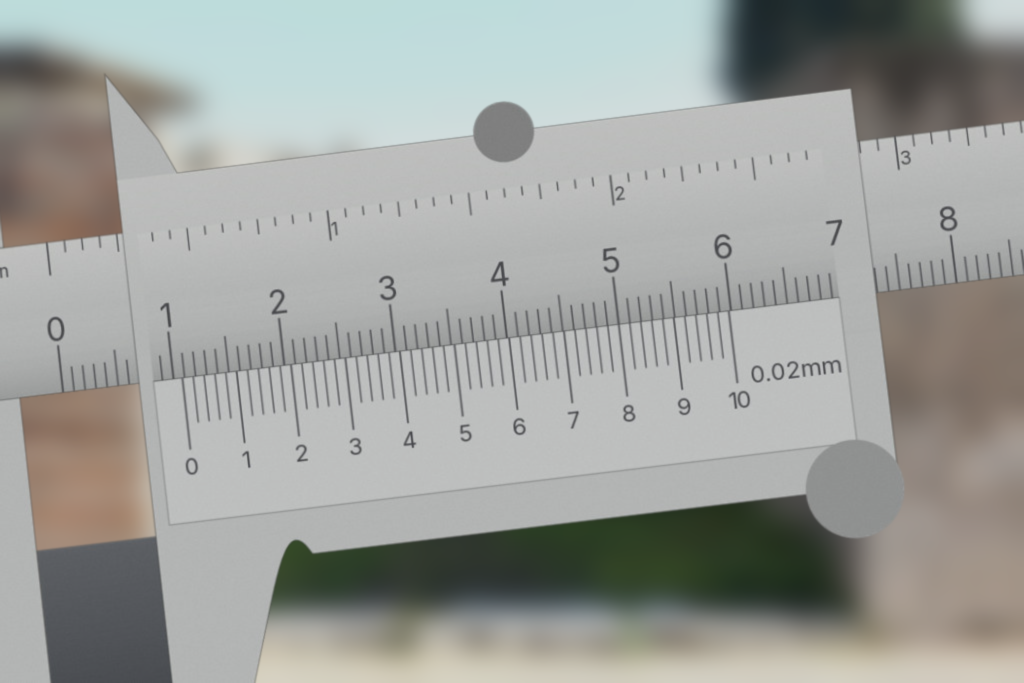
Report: 10.8mm
